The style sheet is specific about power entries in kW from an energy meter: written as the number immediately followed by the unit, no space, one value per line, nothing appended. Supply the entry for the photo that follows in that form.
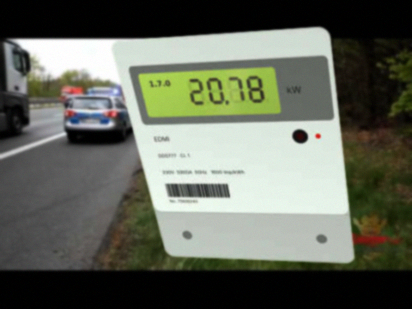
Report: 20.78kW
